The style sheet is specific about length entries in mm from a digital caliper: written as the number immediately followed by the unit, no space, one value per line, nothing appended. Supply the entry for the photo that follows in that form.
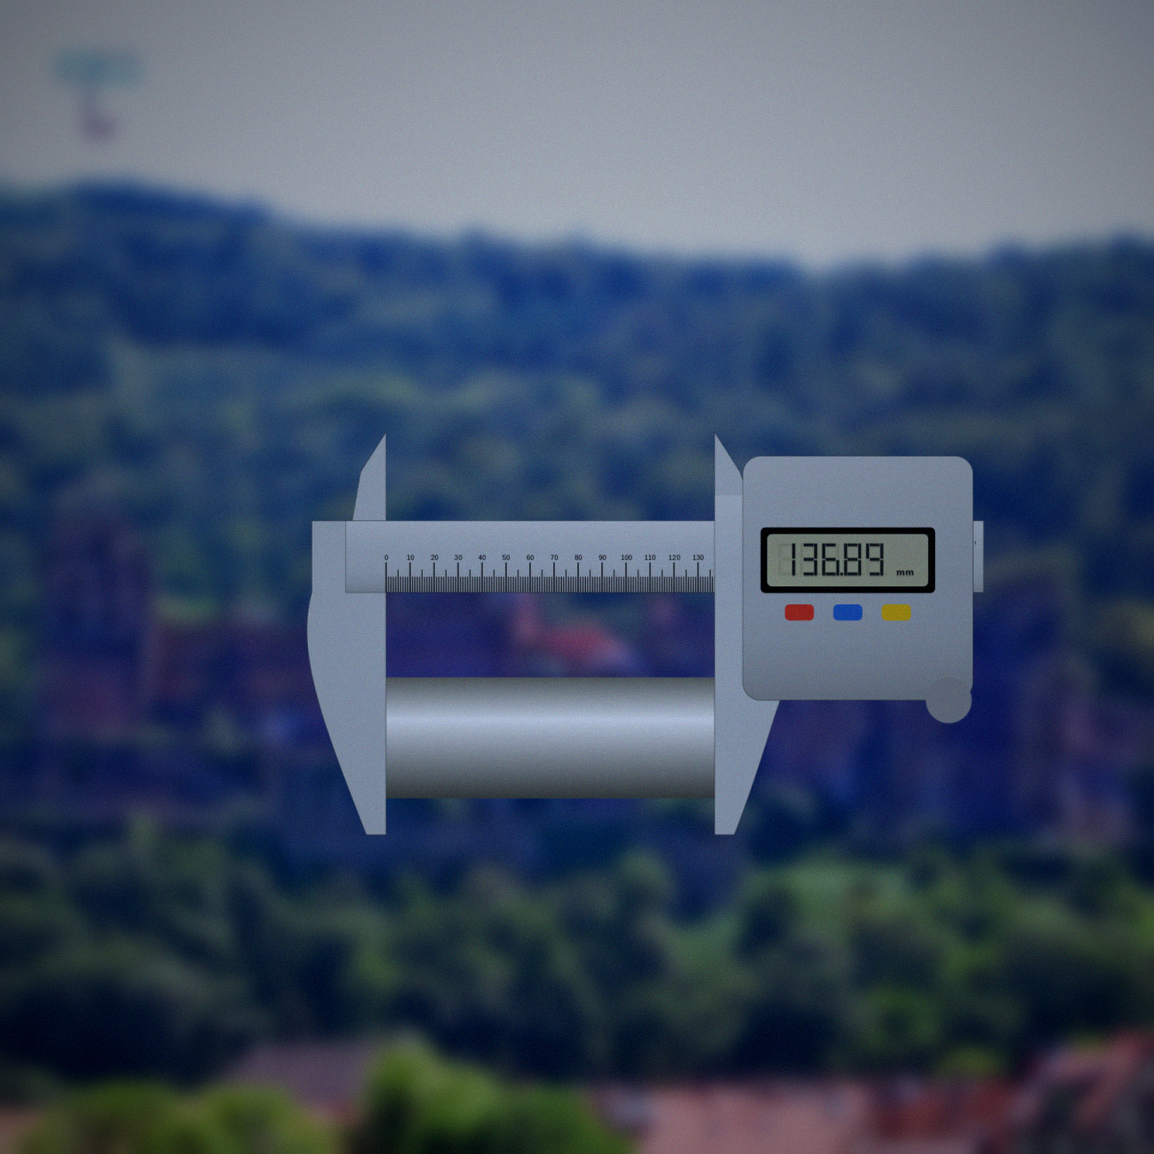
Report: 136.89mm
